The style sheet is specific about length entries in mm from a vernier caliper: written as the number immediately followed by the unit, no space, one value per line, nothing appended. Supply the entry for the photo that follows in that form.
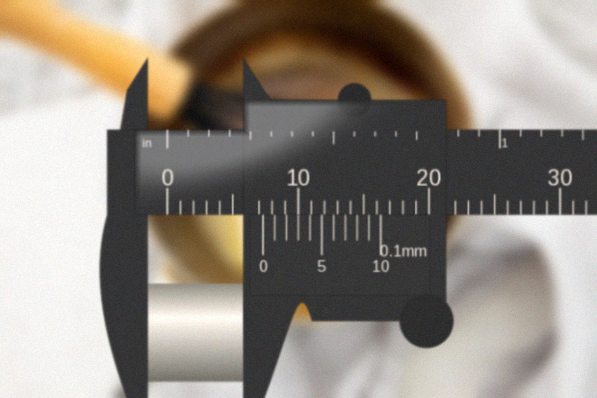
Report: 7.3mm
